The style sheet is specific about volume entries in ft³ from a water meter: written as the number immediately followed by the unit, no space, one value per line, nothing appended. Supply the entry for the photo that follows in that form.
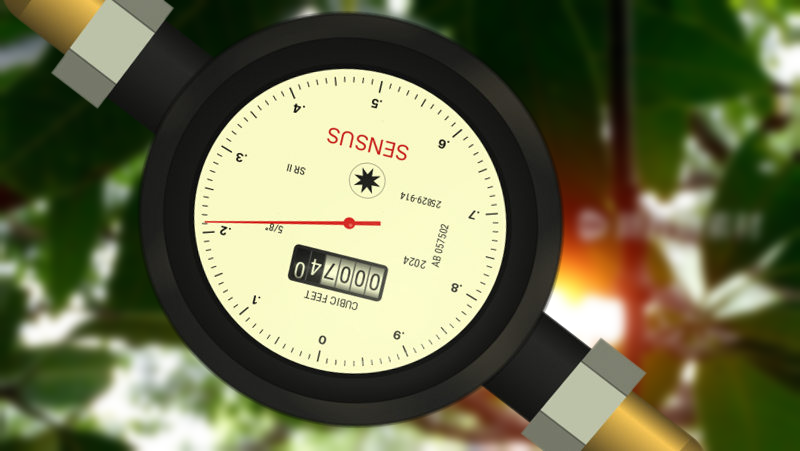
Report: 740.21ft³
